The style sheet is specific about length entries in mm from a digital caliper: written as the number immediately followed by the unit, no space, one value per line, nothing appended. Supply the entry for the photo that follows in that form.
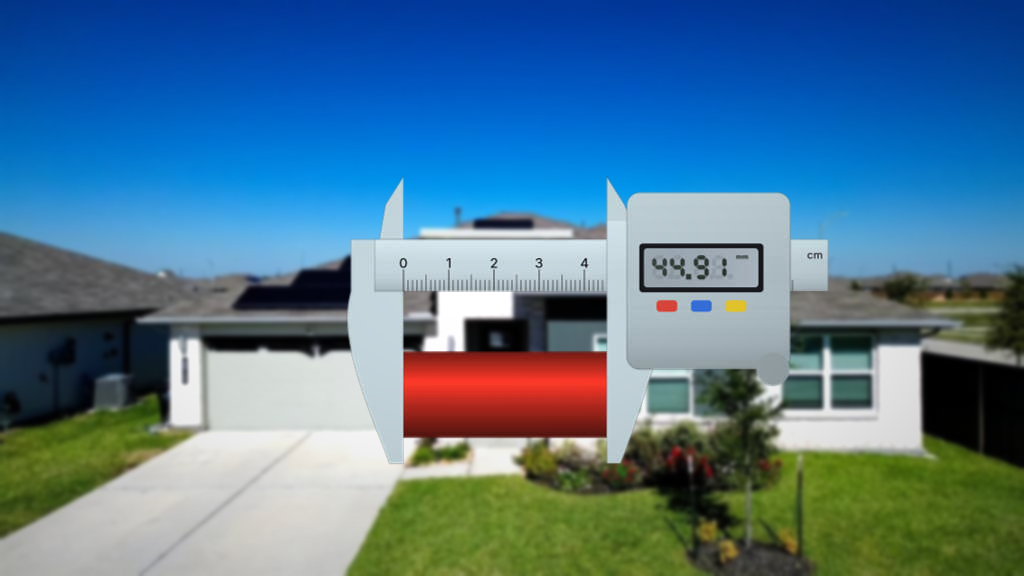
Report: 44.91mm
